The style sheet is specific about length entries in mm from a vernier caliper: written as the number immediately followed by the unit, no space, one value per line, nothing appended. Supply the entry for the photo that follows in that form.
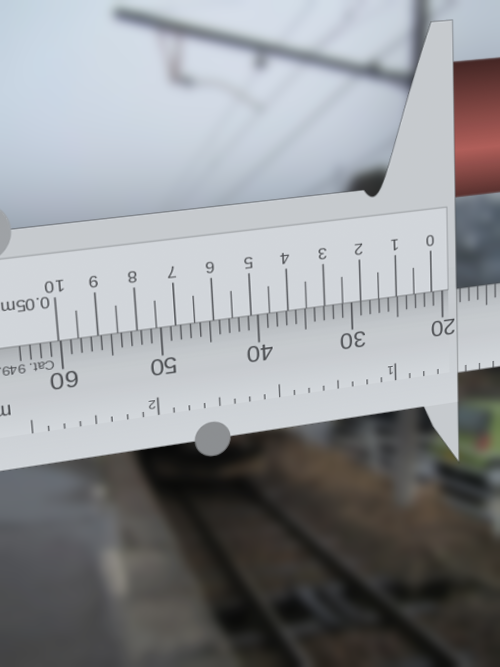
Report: 21.2mm
